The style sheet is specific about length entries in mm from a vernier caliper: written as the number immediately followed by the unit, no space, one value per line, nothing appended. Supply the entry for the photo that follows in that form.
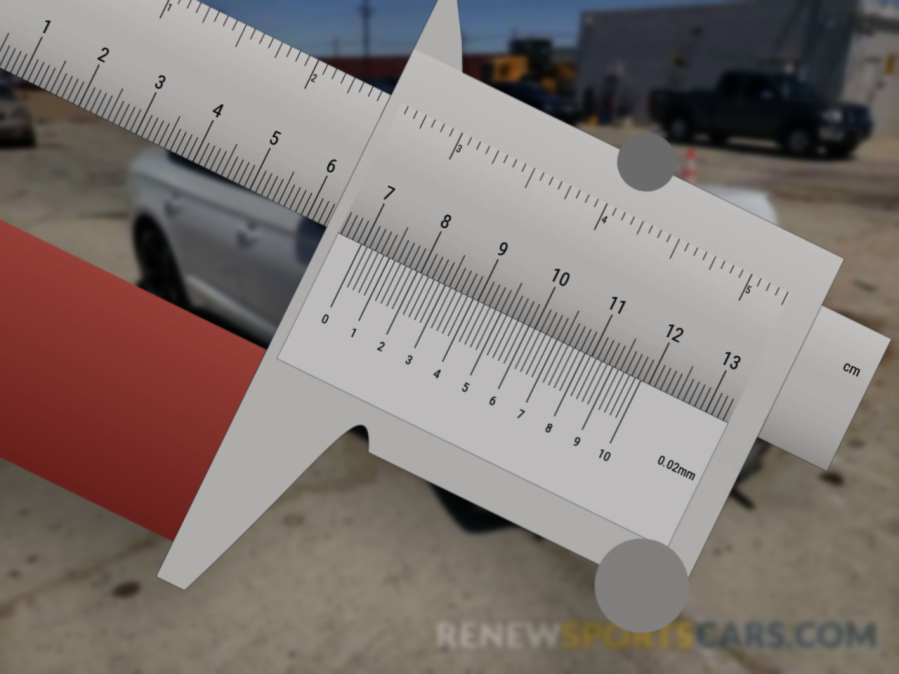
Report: 69.6mm
